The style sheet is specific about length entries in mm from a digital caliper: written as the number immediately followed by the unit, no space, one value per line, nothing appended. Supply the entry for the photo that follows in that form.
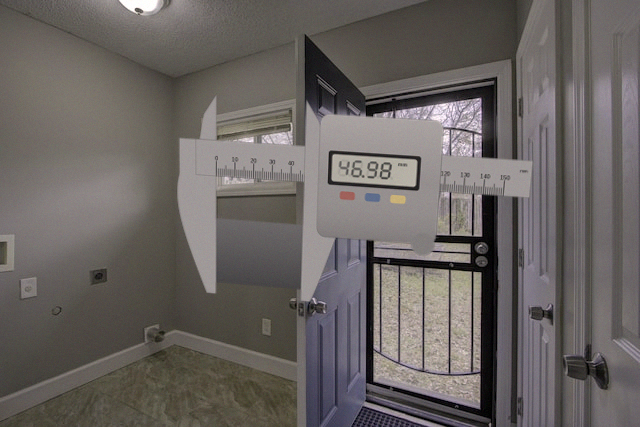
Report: 46.98mm
